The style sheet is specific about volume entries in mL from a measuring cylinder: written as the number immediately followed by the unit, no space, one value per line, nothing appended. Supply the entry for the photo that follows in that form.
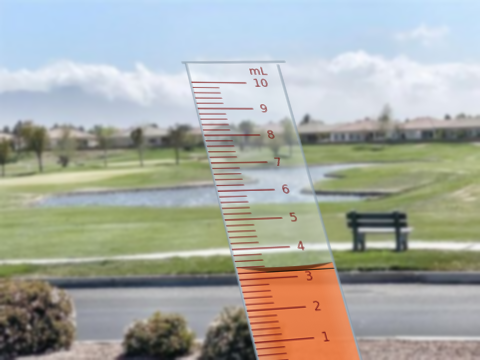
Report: 3.2mL
